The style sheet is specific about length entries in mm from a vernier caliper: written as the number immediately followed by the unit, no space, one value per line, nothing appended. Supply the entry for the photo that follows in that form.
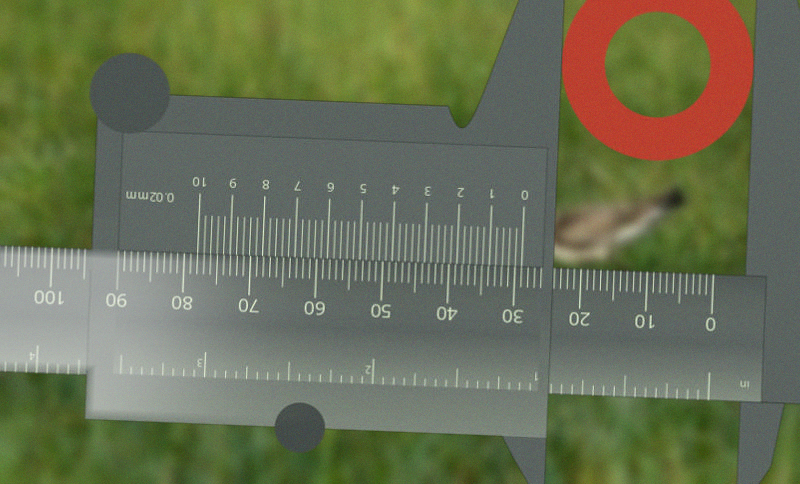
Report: 29.0mm
